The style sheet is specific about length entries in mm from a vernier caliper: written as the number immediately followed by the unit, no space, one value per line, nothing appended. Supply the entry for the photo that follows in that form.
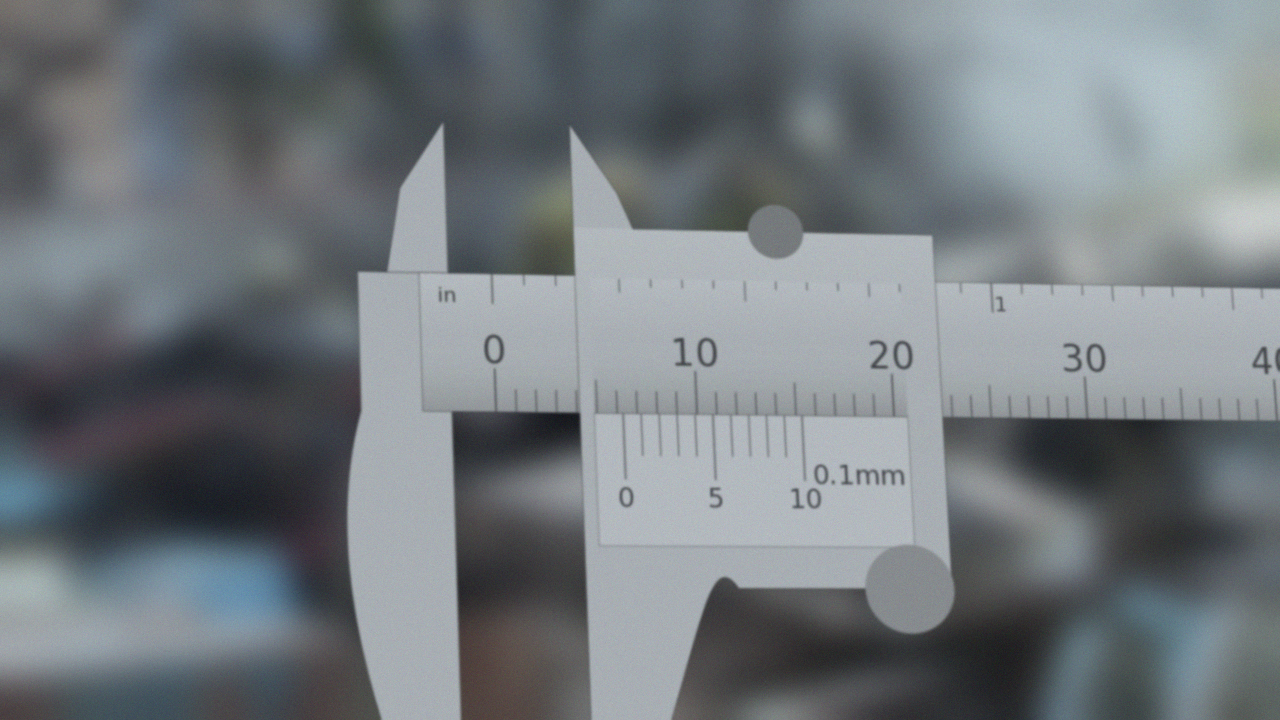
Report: 6.3mm
